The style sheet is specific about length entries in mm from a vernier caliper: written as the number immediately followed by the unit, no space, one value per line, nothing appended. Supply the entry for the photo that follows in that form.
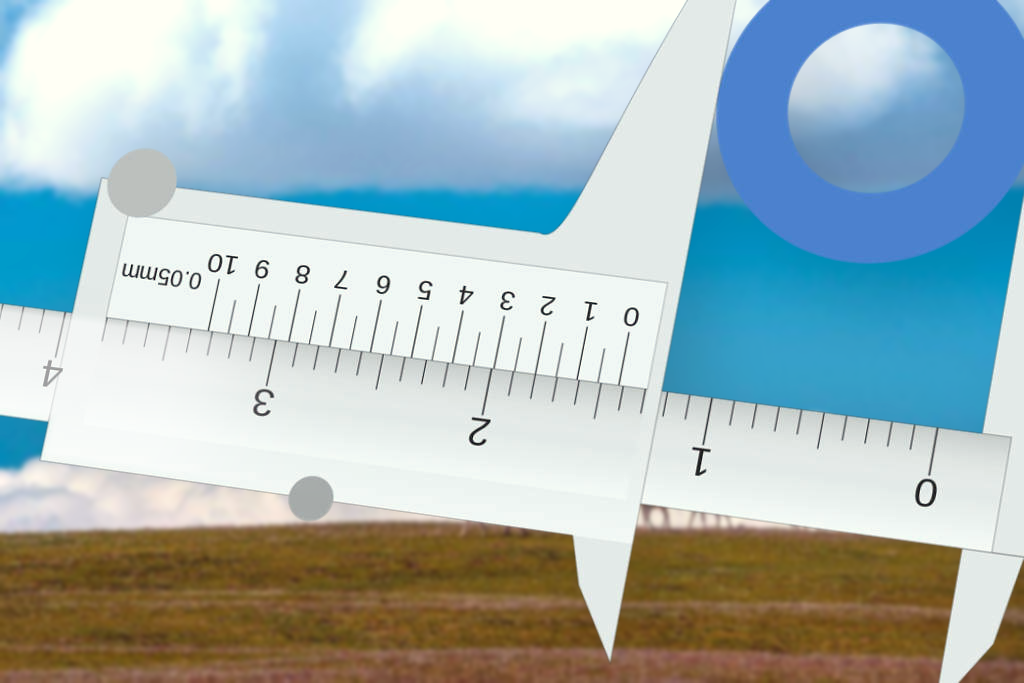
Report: 14.2mm
